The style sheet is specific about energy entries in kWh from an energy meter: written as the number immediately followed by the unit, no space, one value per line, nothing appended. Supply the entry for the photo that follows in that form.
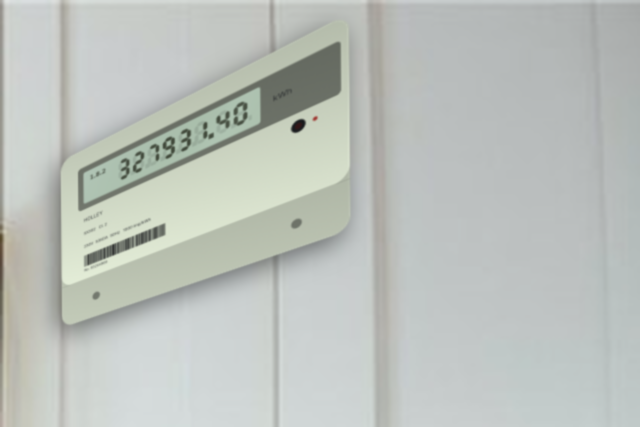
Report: 327931.40kWh
